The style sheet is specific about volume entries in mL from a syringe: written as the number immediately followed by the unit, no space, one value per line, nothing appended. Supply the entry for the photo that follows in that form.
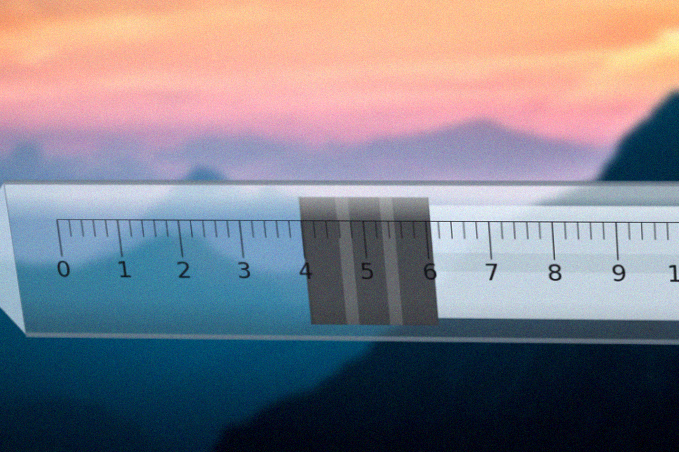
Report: 4mL
